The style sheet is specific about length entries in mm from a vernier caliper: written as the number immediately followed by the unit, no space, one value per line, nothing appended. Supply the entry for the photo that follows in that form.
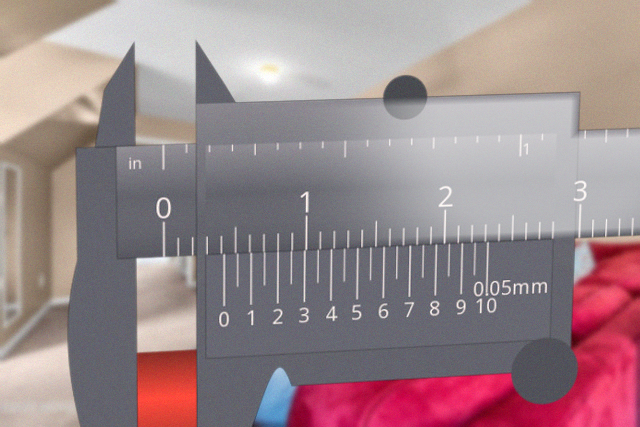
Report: 4.2mm
